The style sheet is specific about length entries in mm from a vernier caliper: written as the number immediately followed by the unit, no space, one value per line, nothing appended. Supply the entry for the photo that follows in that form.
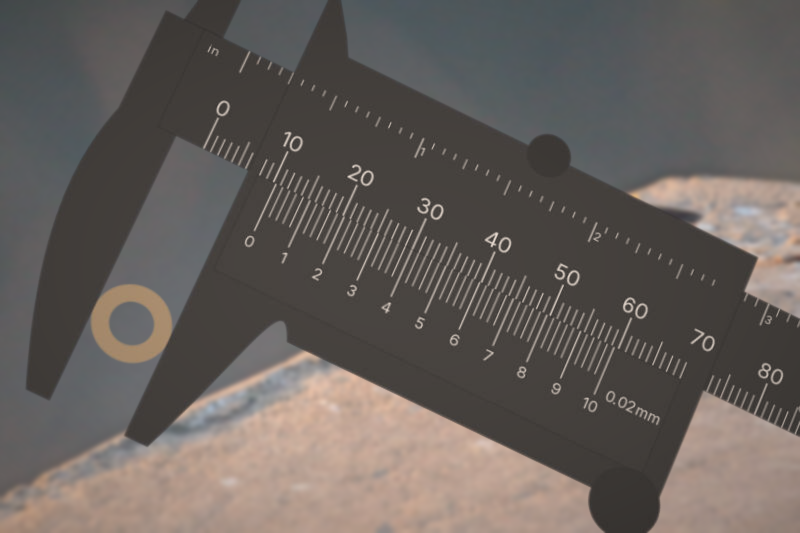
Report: 10.4mm
